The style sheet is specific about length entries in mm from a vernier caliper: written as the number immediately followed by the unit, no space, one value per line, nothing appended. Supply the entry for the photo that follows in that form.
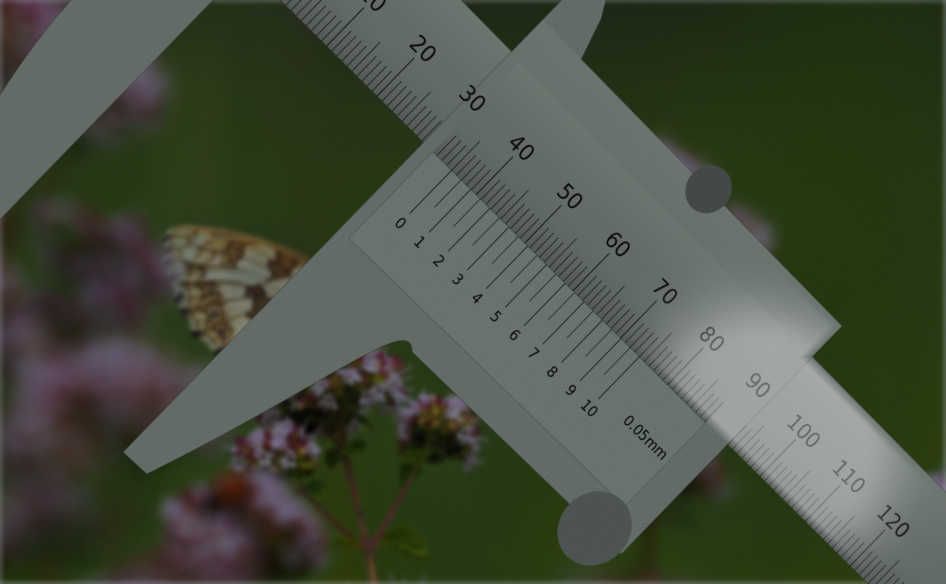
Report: 35.0mm
